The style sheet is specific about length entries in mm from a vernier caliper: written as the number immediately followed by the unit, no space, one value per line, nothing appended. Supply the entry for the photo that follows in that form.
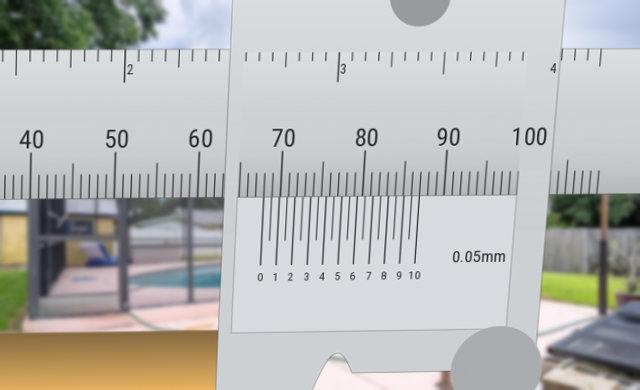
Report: 68.0mm
